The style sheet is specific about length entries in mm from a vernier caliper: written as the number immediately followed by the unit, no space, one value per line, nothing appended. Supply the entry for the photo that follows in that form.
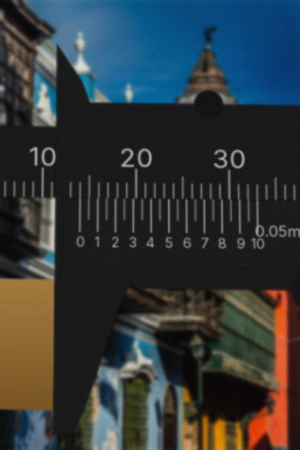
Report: 14.0mm
